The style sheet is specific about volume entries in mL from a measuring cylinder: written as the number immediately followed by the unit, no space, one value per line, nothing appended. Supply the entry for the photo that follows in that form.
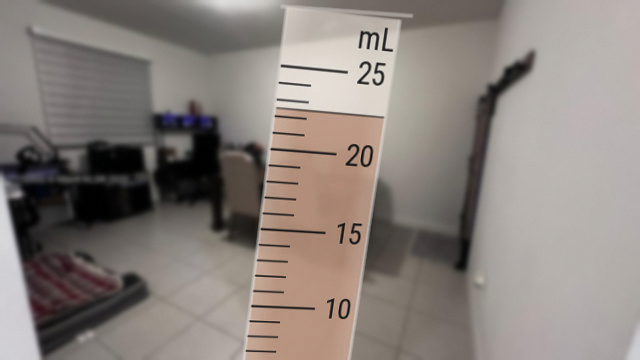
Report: 22.5mL
